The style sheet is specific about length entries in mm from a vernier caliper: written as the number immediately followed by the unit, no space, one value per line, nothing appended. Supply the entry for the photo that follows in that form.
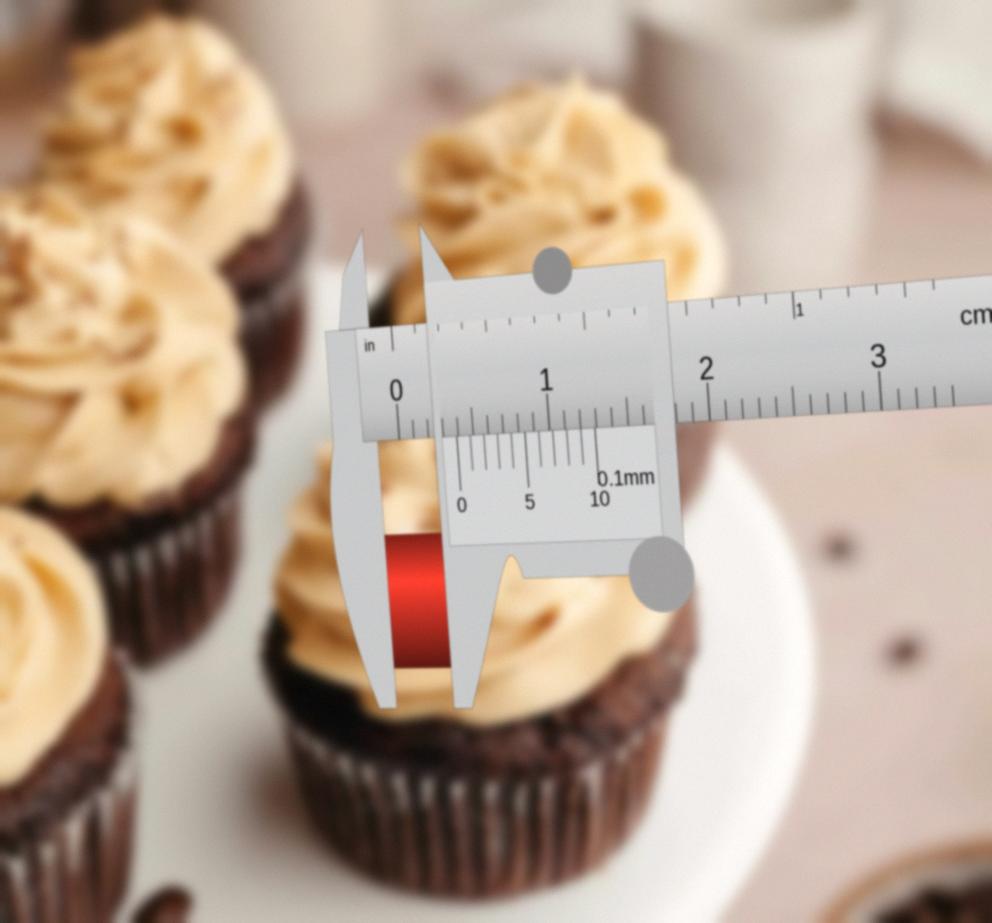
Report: 3.9mm
